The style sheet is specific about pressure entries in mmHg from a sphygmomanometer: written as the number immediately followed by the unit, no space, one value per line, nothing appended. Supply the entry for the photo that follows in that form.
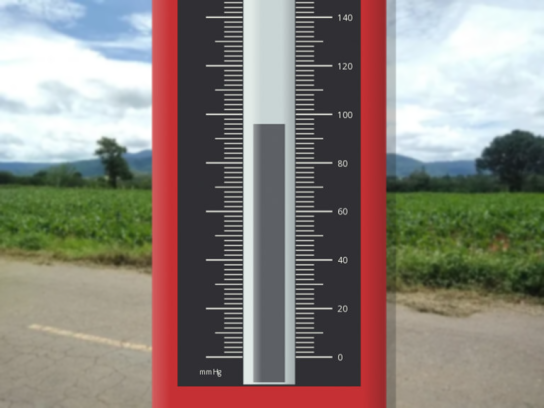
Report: 96mmHg
